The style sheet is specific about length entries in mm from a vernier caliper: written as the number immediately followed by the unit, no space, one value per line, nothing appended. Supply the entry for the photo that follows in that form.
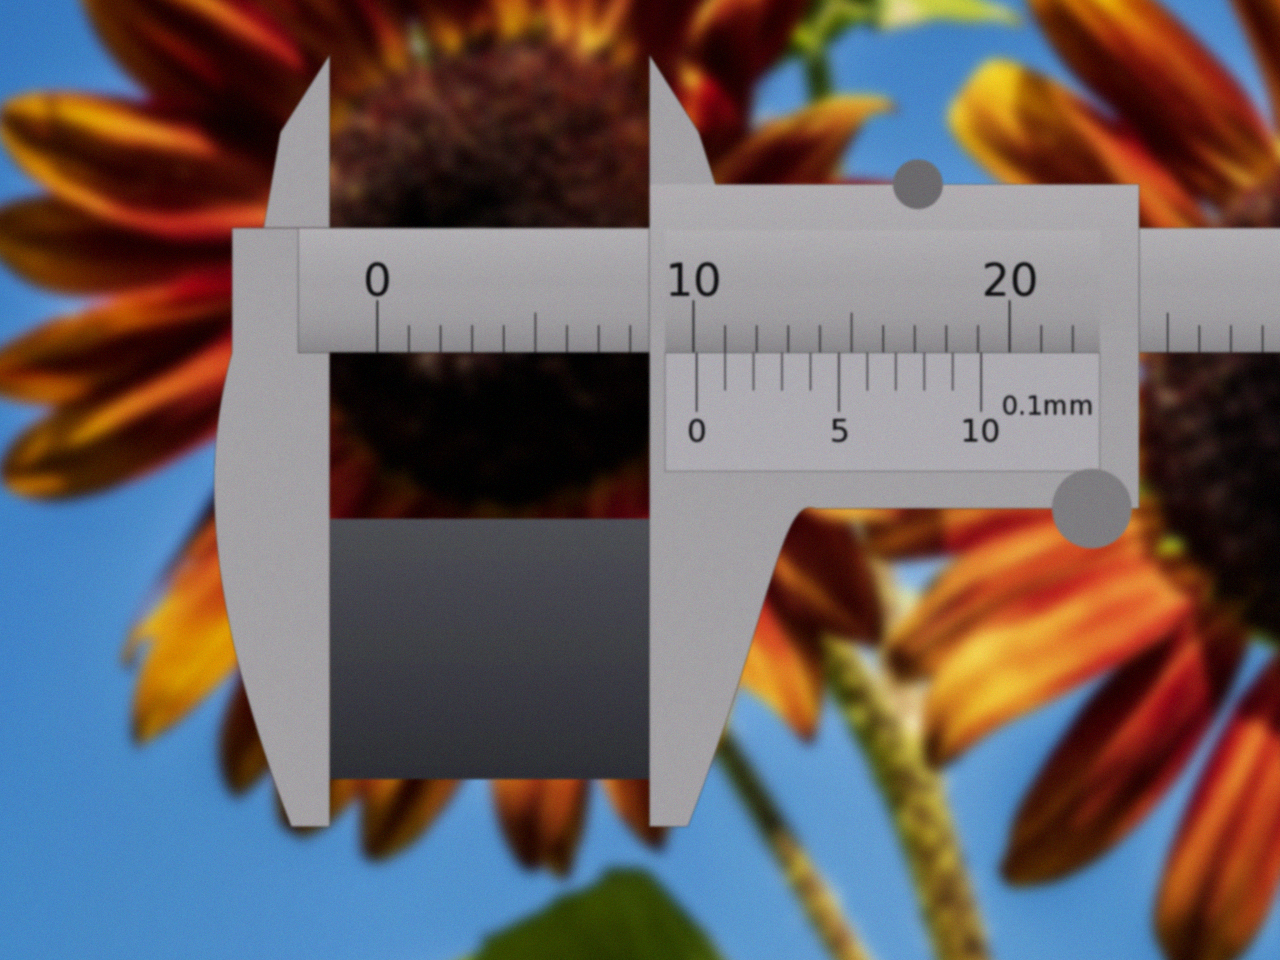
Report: 10.1mm
